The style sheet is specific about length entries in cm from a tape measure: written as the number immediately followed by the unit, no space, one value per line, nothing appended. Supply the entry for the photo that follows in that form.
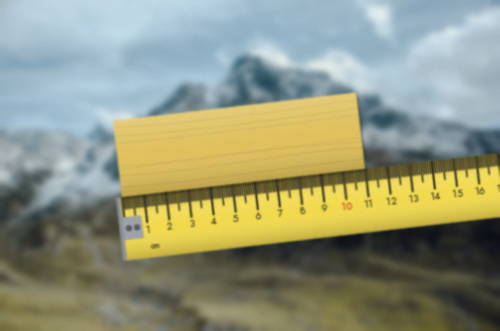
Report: 11cm
